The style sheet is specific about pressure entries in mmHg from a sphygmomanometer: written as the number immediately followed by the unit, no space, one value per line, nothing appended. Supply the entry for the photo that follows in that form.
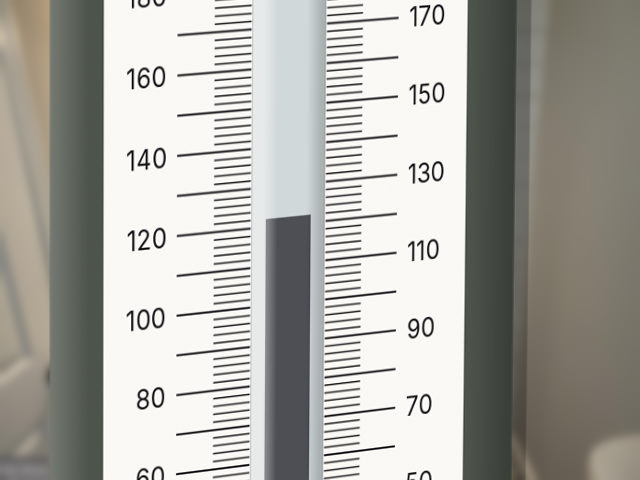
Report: 122mmHg
